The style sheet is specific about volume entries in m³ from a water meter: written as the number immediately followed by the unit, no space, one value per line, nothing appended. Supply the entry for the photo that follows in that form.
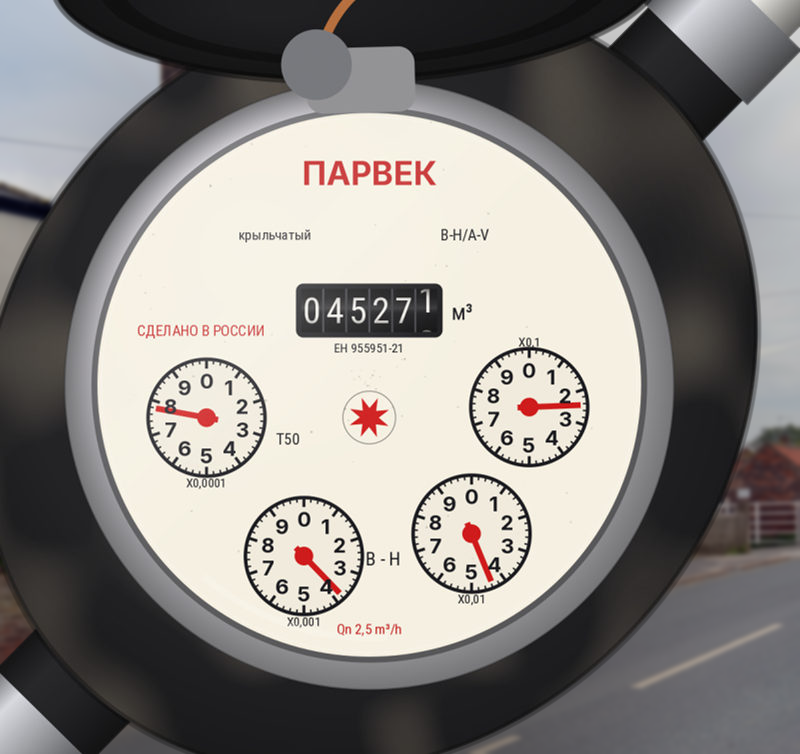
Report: 45271.2437m³
